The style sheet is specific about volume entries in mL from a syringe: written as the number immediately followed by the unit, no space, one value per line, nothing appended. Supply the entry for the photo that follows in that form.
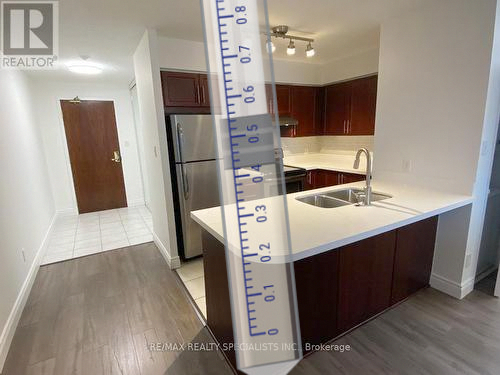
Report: 0.42mL
